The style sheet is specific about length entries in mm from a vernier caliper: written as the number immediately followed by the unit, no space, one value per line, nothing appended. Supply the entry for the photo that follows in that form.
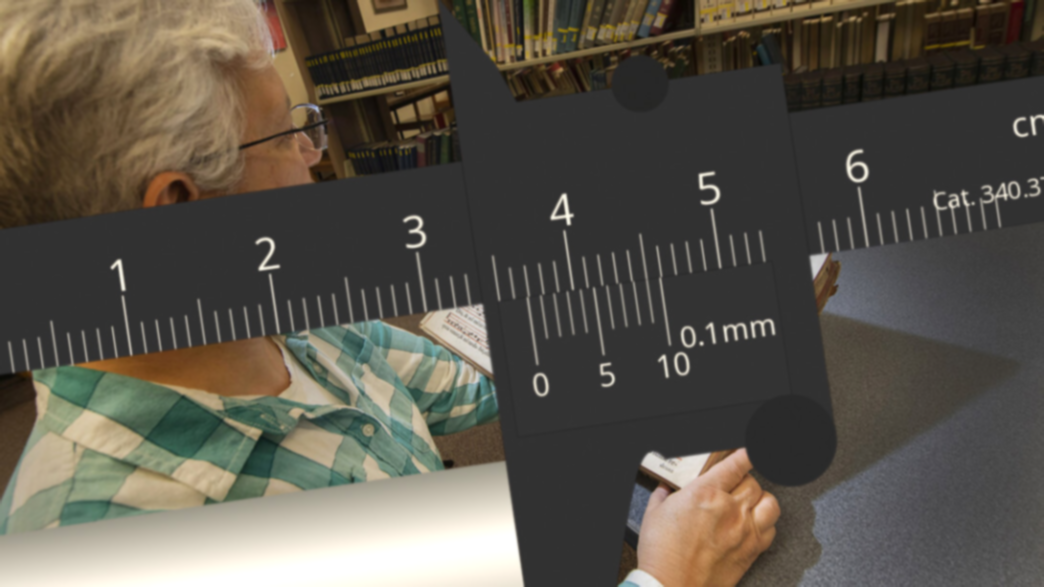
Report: 36.9mm
